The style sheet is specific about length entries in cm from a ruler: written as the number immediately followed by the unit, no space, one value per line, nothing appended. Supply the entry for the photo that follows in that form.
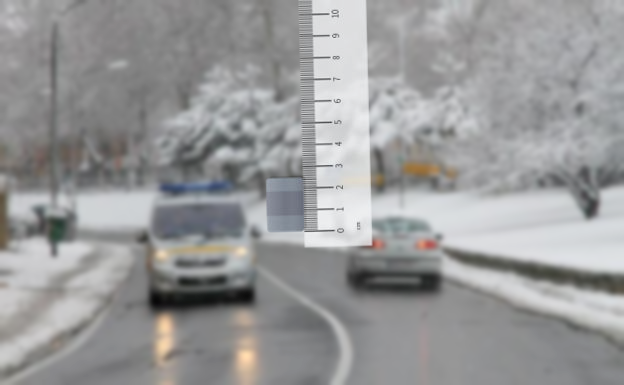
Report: 2.5cm
